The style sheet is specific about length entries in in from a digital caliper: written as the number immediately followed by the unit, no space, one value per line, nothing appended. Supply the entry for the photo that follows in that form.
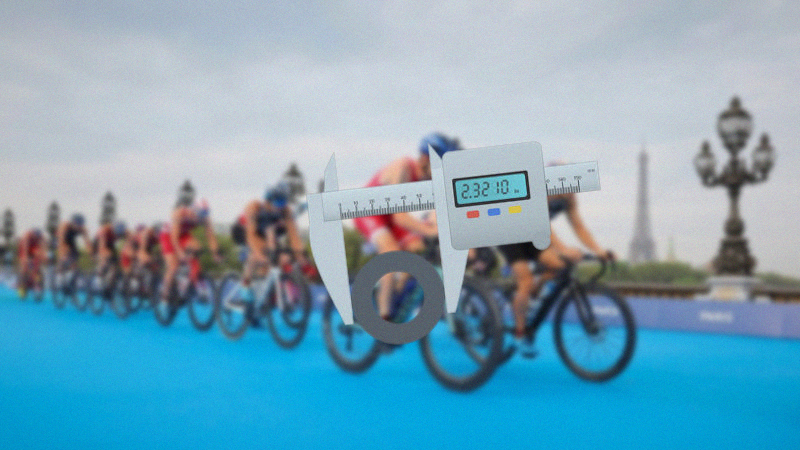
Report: 2.3210in
